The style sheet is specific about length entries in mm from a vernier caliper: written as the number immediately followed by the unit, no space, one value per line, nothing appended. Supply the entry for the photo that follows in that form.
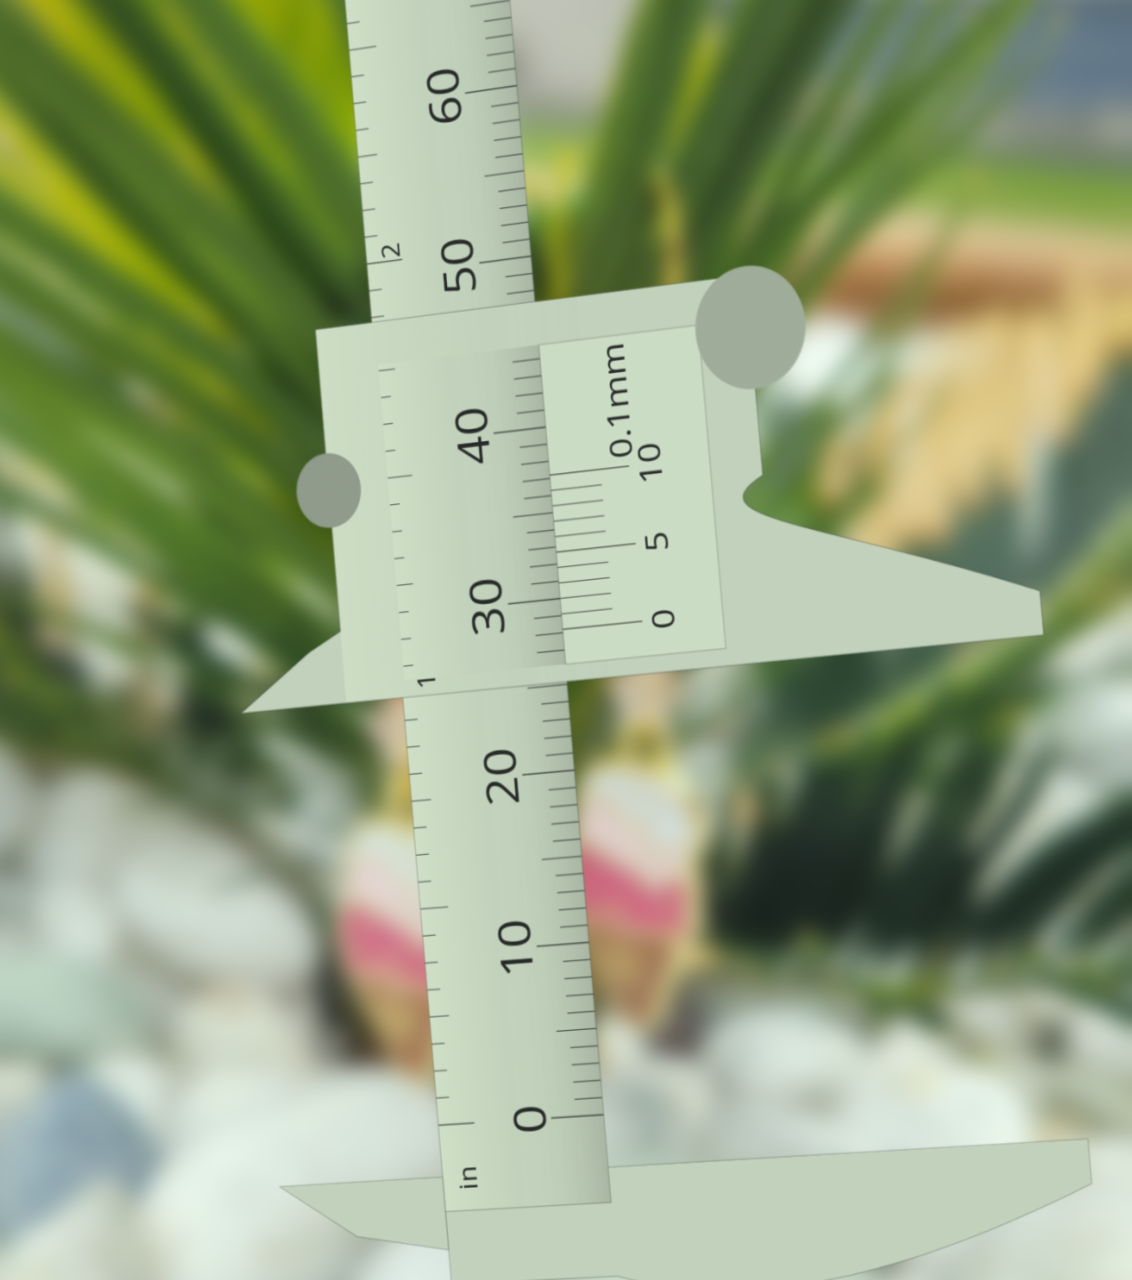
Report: 28.2mm
